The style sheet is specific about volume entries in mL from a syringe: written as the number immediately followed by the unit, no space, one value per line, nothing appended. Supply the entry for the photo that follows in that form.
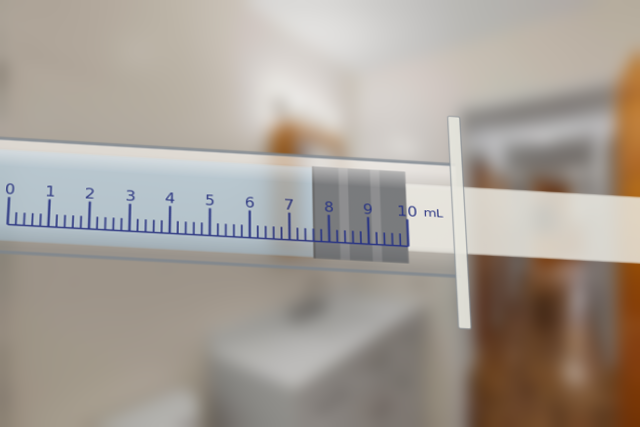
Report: 7.6mL
